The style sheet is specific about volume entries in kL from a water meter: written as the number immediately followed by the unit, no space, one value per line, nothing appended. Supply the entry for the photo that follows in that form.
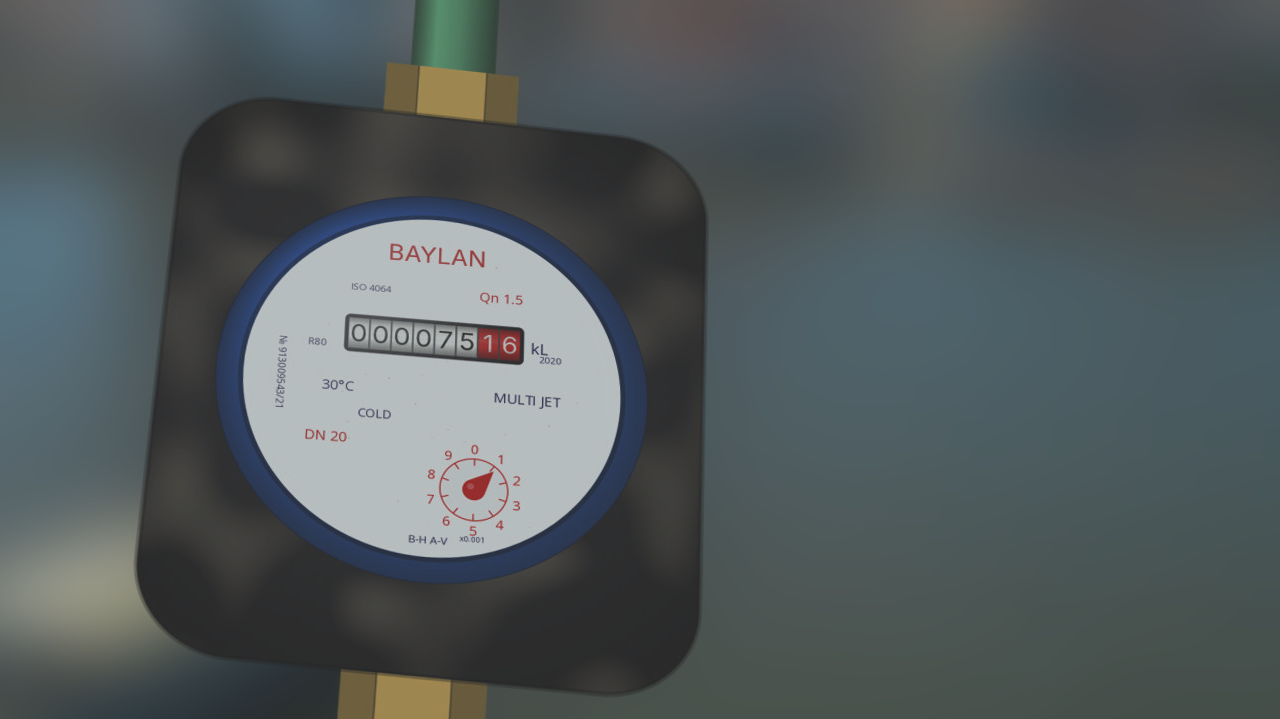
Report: 75.161kL
